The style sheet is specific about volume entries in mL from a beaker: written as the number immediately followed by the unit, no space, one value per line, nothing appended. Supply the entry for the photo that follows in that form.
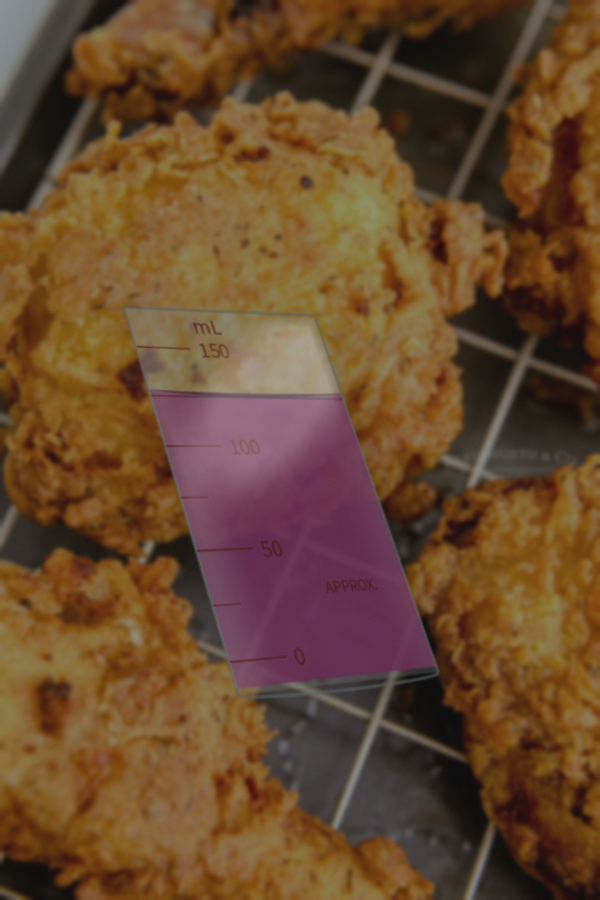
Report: 125mL
